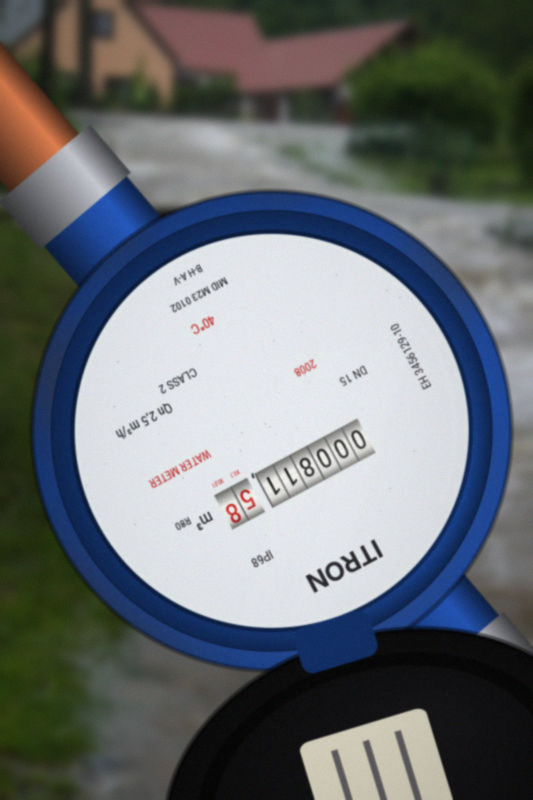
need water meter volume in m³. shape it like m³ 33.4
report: m³ 811.58
